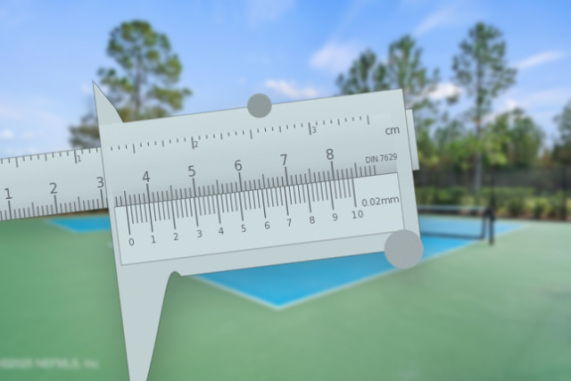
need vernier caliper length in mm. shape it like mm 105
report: mm 35.0
